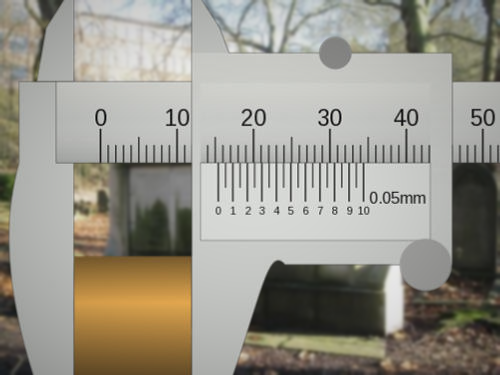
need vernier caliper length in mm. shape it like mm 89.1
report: mm 15.4
